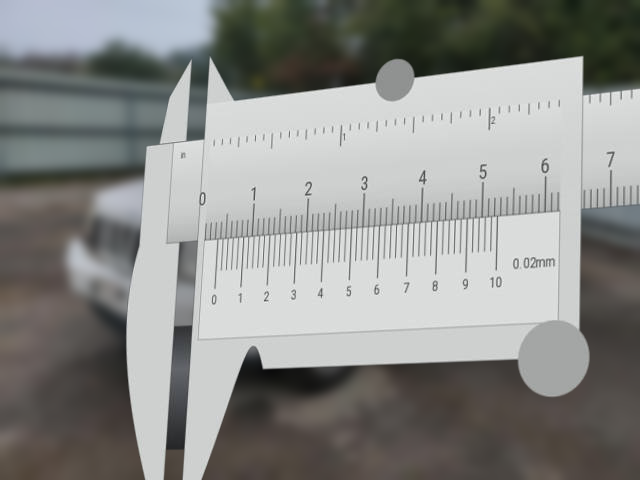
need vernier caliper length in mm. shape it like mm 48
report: mm 3.5
